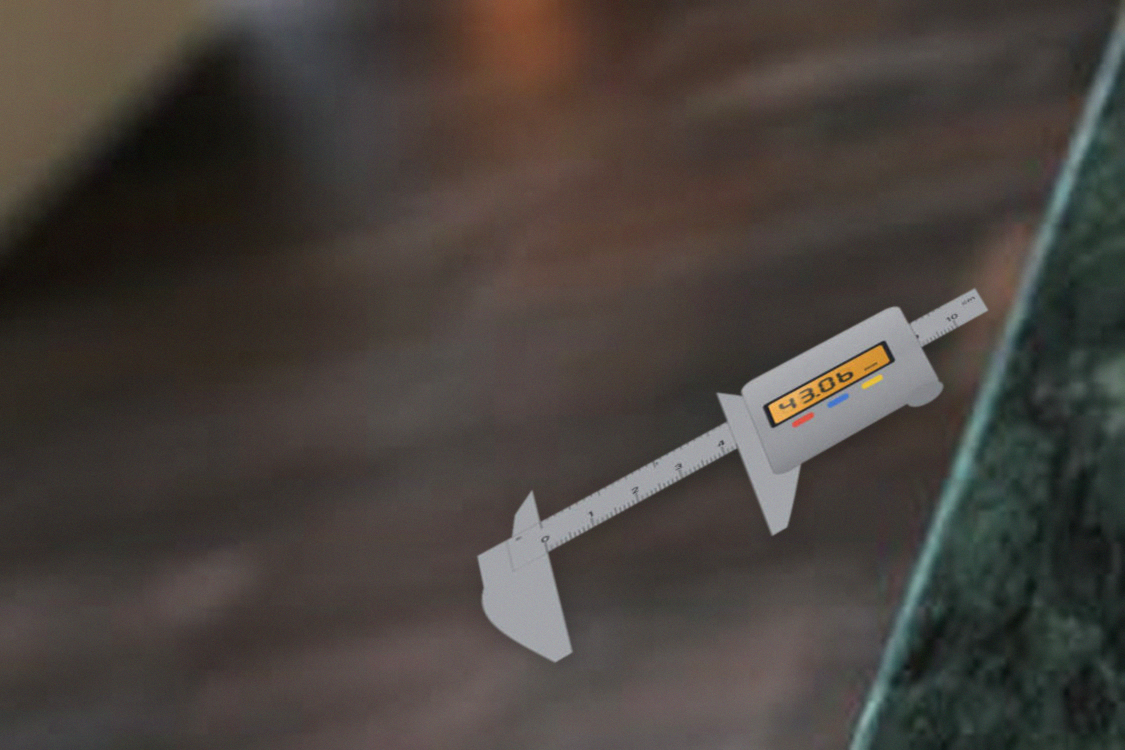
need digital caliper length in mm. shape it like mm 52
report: mm 43.06
